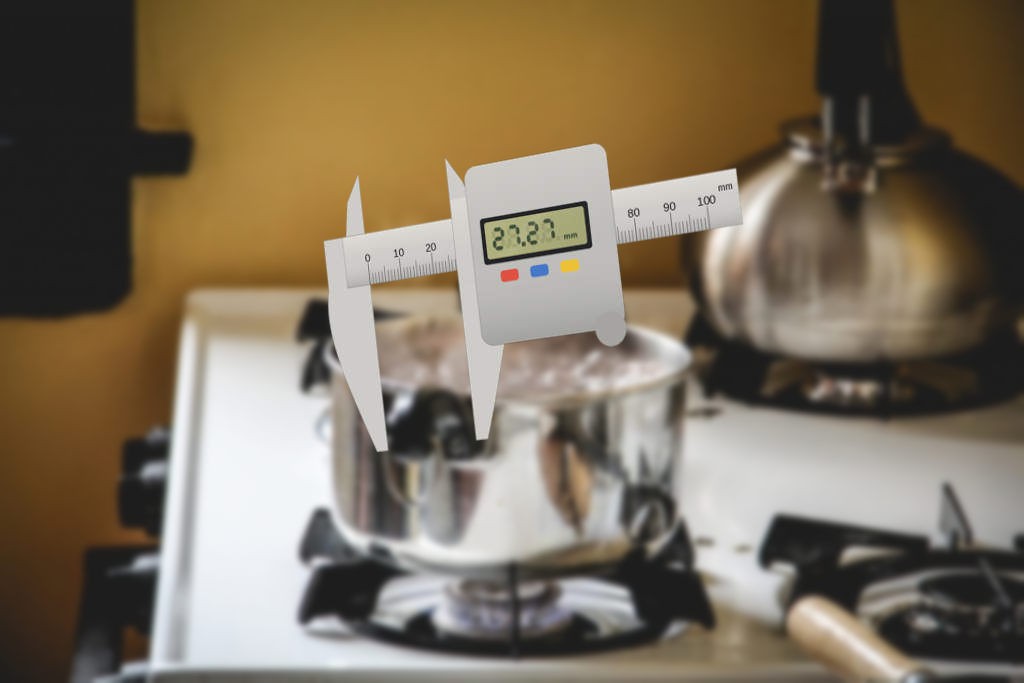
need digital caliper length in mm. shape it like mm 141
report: mm 27.27
